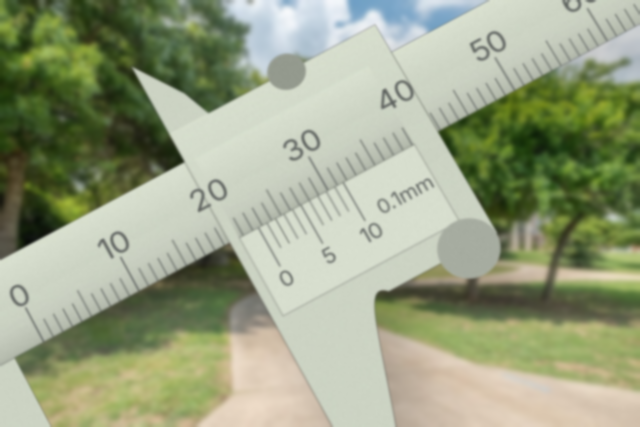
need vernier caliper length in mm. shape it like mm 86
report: mm 22.6
